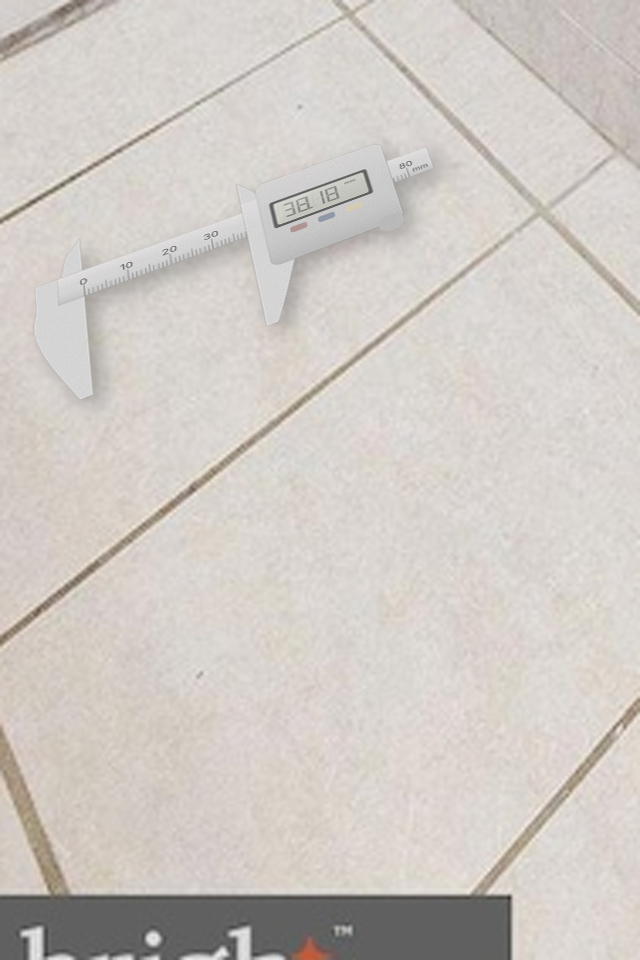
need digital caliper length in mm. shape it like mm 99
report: mm 38.18
